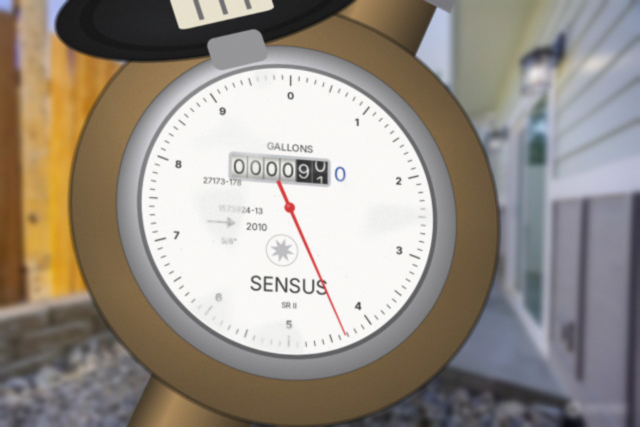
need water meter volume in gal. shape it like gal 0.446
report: gal 904.3
